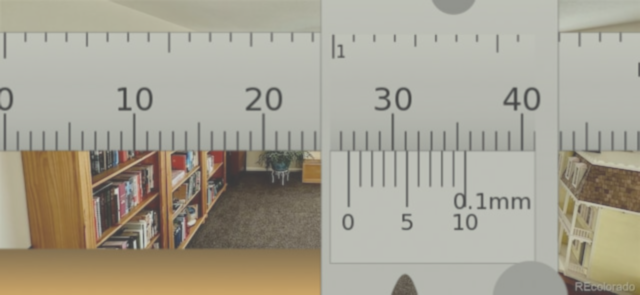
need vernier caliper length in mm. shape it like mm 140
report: mm 26.6
